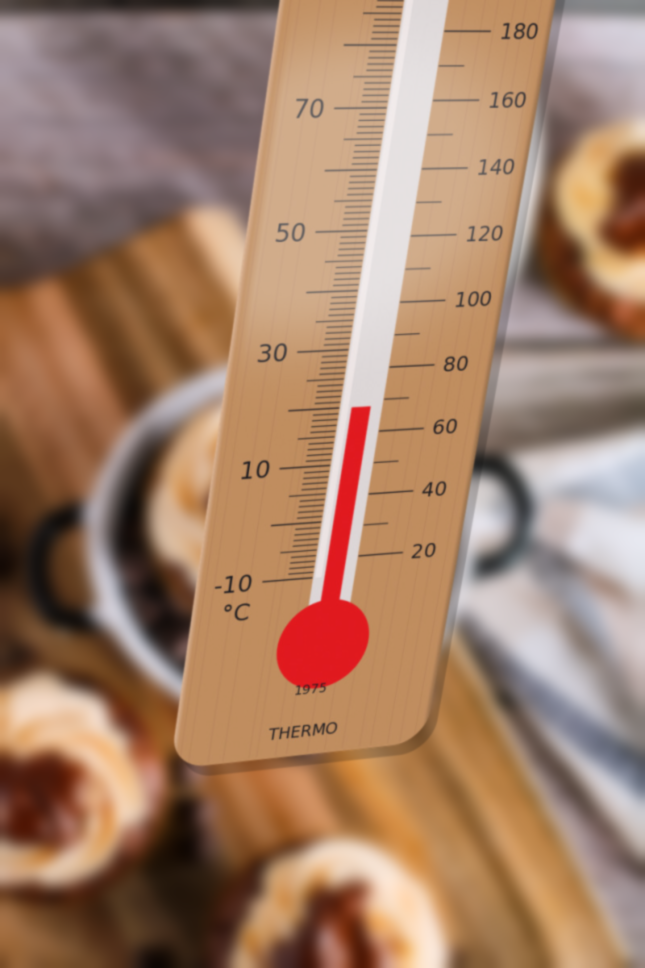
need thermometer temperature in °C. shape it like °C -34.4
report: °C 20
